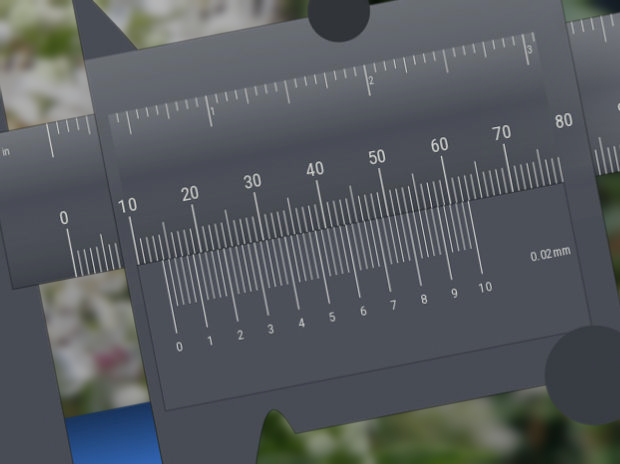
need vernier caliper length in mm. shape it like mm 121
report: mm 13.8
